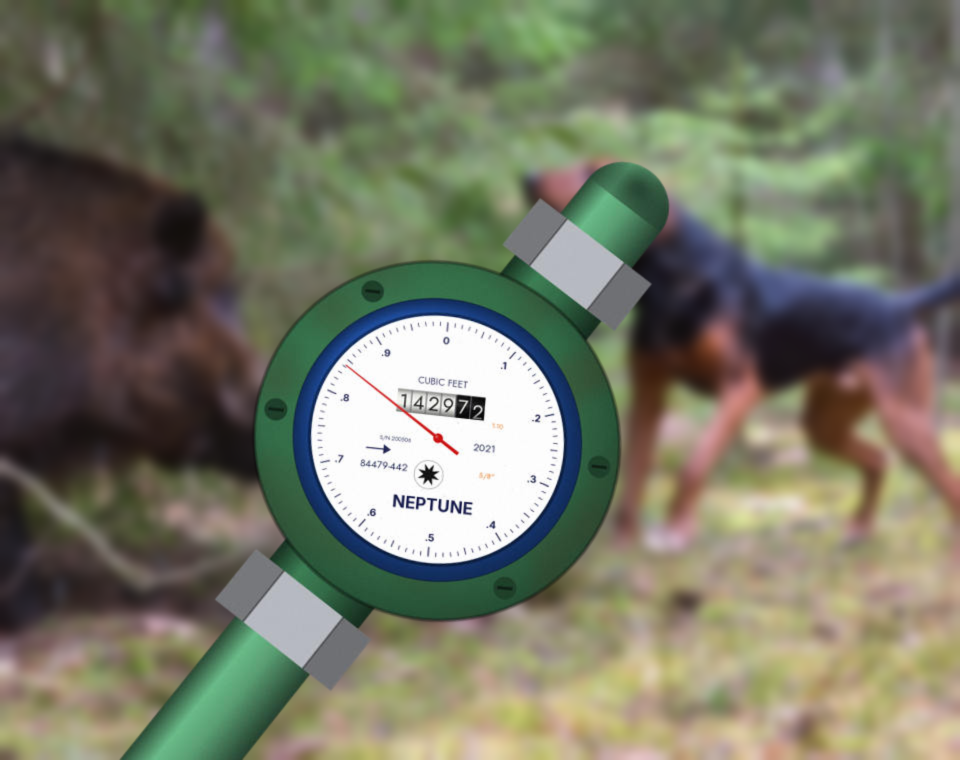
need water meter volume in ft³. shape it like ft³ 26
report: ft³ 142971.84
